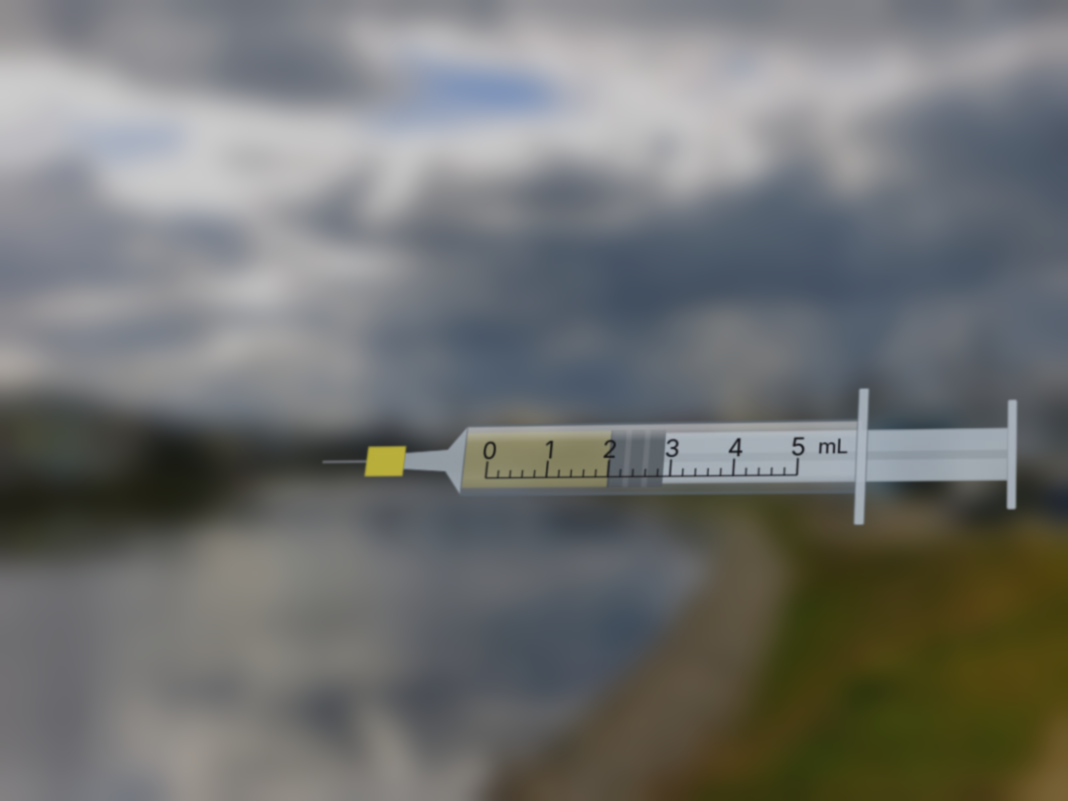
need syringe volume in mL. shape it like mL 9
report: mL 2
